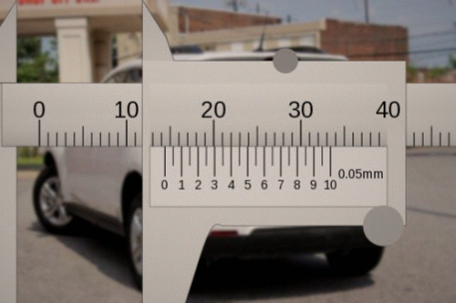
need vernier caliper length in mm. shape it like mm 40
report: mm 14.4
